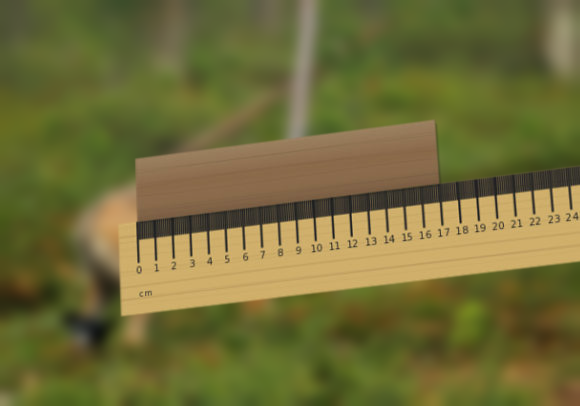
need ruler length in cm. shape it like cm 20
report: cm 17
